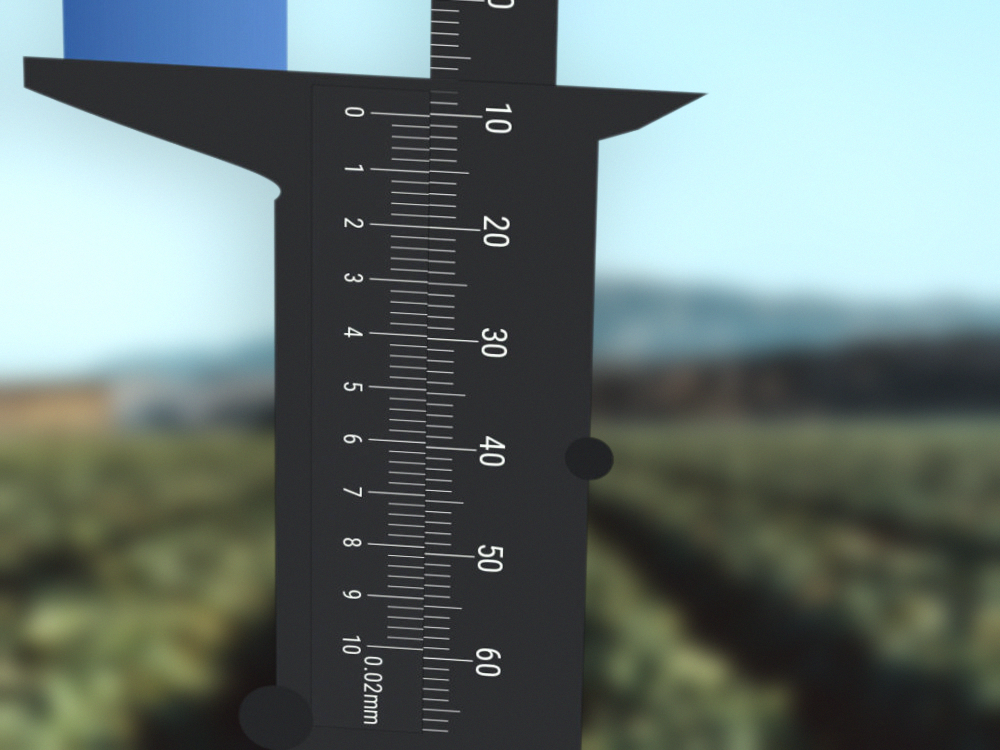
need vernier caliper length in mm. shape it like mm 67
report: mm 10.2
